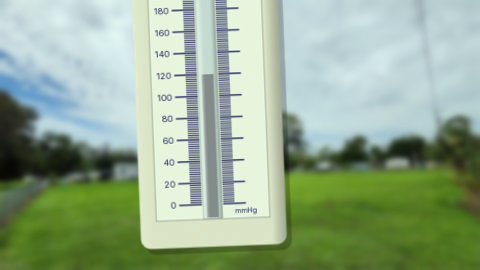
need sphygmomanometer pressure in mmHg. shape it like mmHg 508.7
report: mmHg 120
